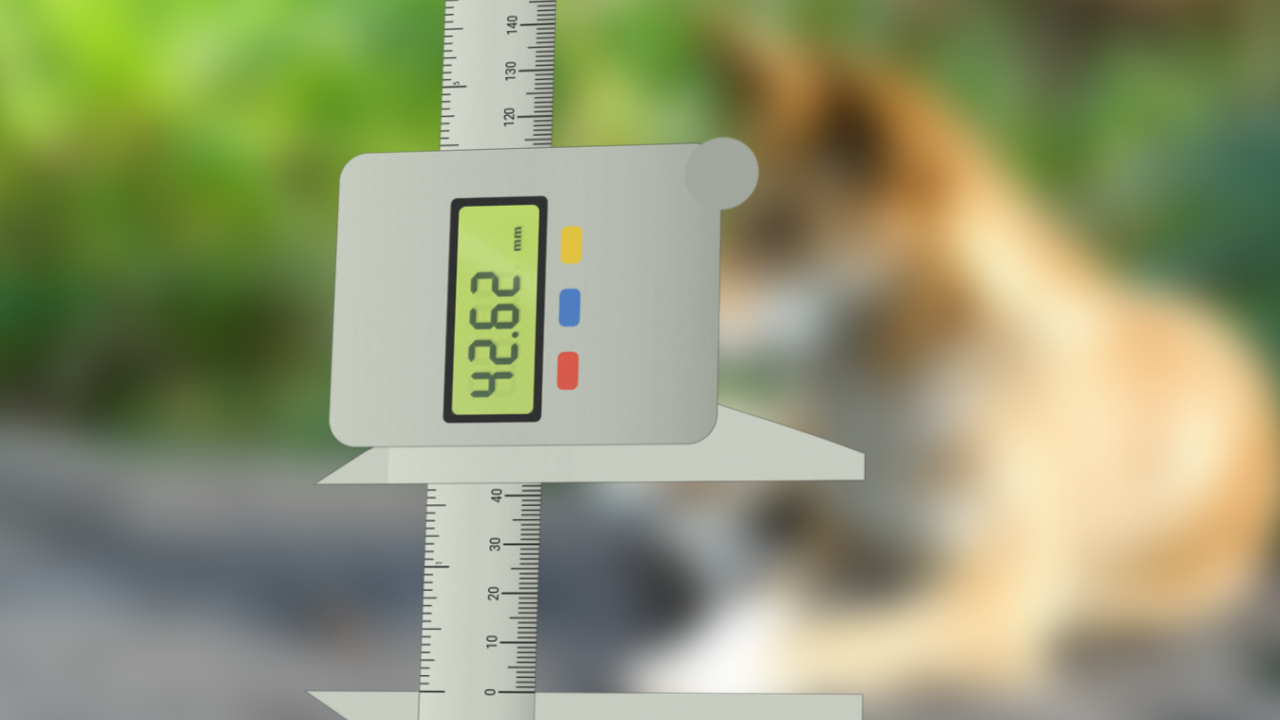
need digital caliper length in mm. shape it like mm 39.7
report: mm 42.62
